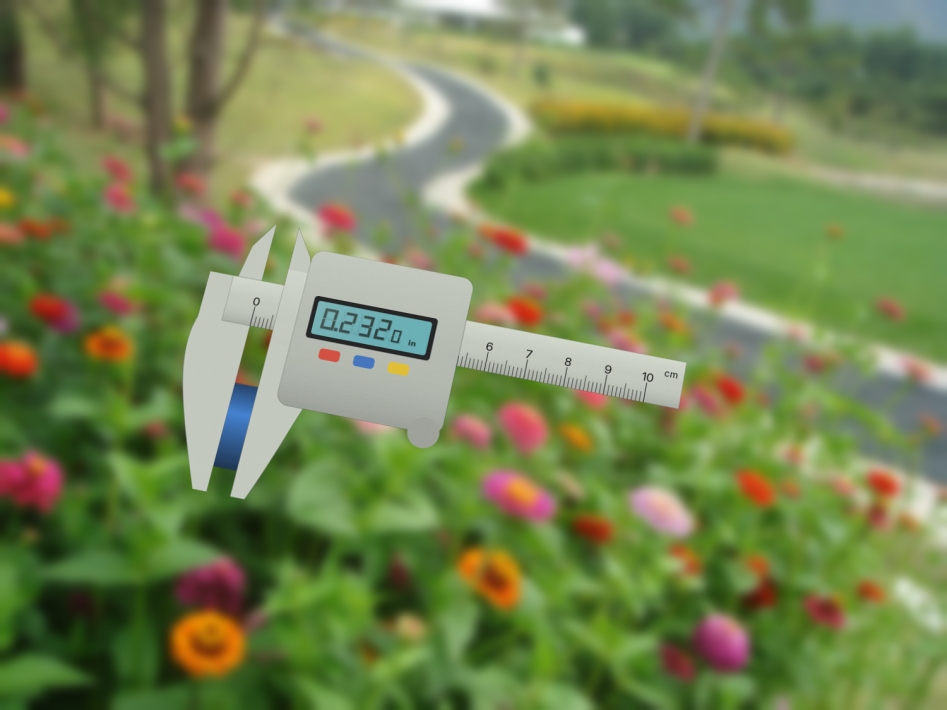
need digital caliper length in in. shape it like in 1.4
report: in 0.2320
